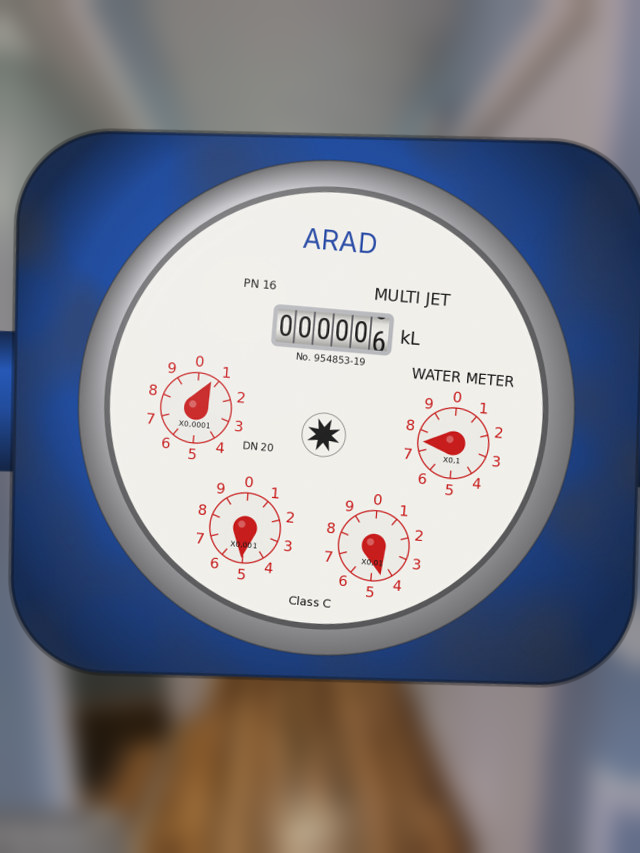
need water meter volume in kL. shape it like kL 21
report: kL 5.7450
